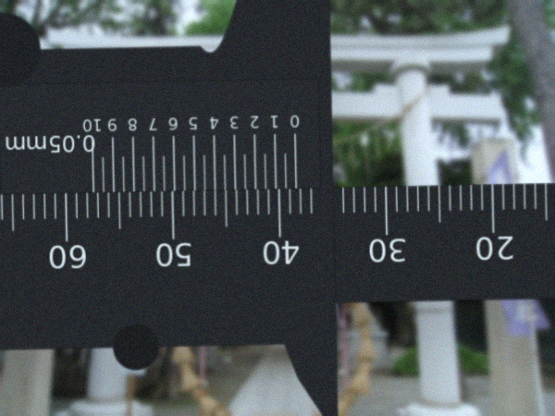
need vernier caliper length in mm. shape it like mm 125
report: mm 38.4
